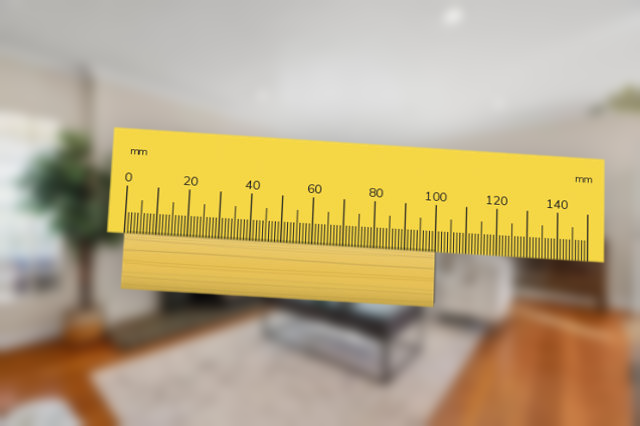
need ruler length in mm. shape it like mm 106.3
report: mm 100
